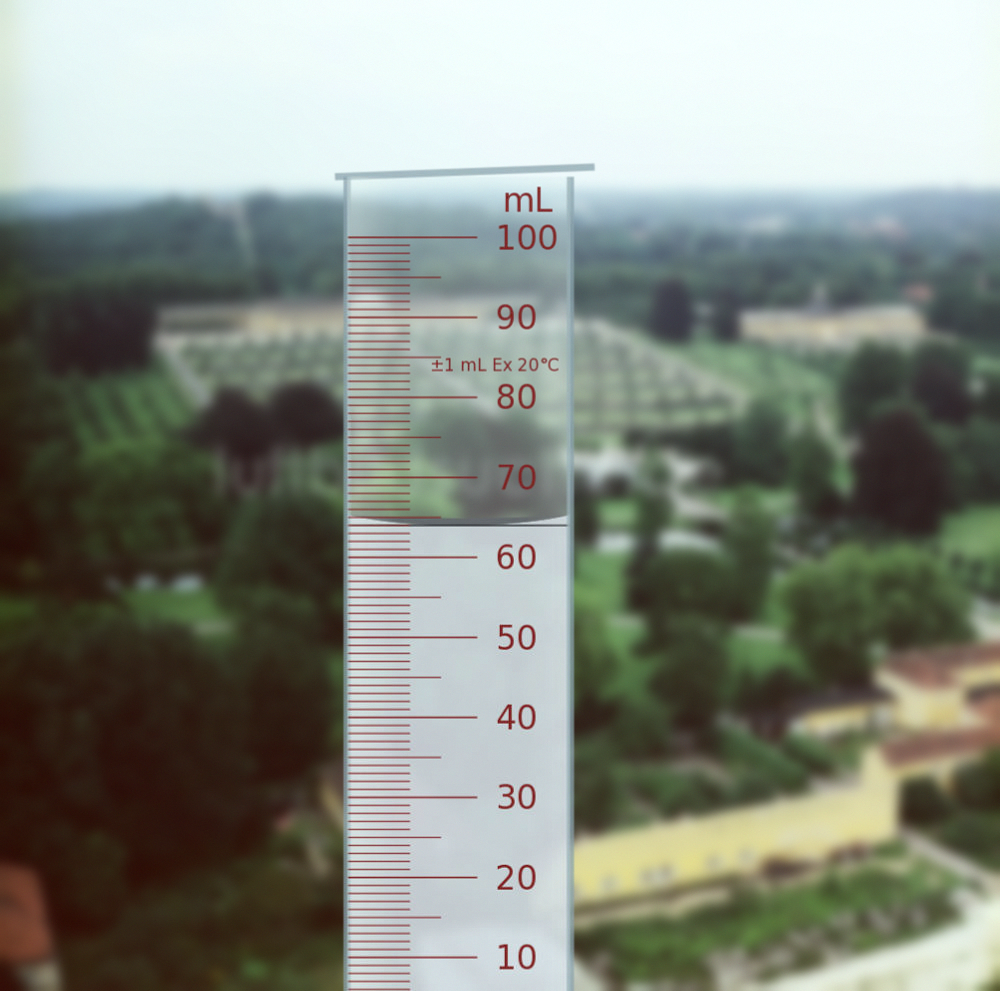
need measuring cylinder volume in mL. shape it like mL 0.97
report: mL 64
